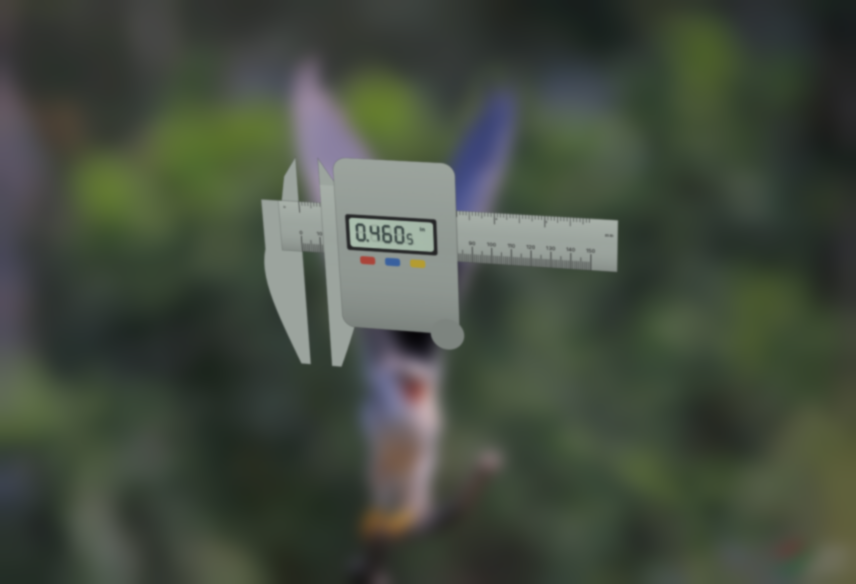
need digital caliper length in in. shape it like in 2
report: in 0.4605
